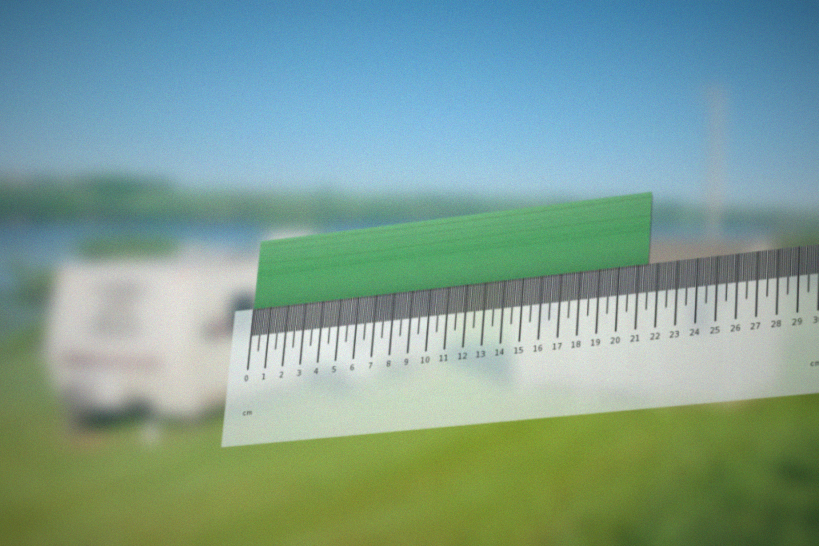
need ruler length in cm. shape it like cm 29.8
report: cm 21.5
